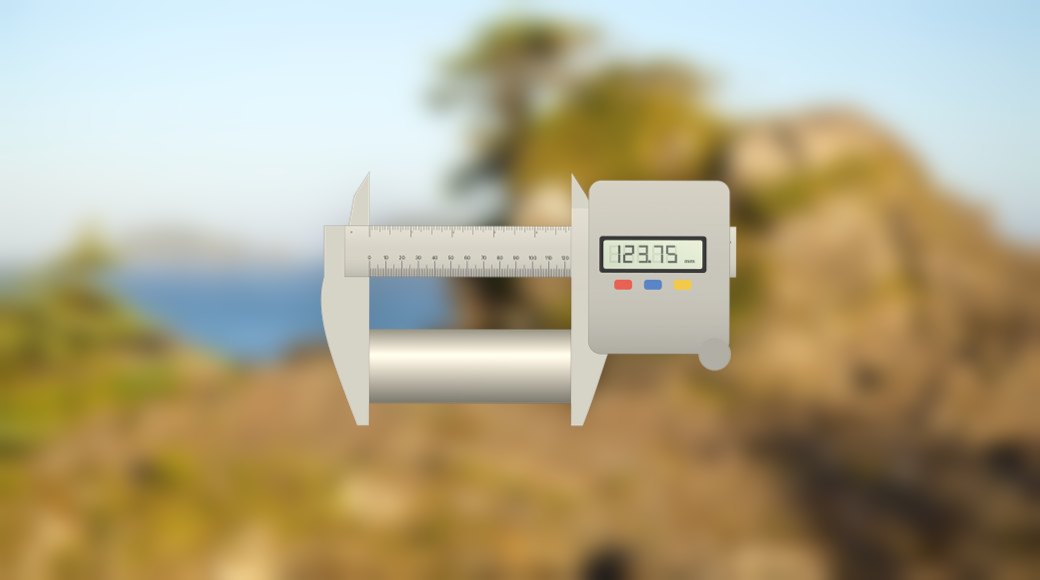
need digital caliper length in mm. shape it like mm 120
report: mm 123.75
